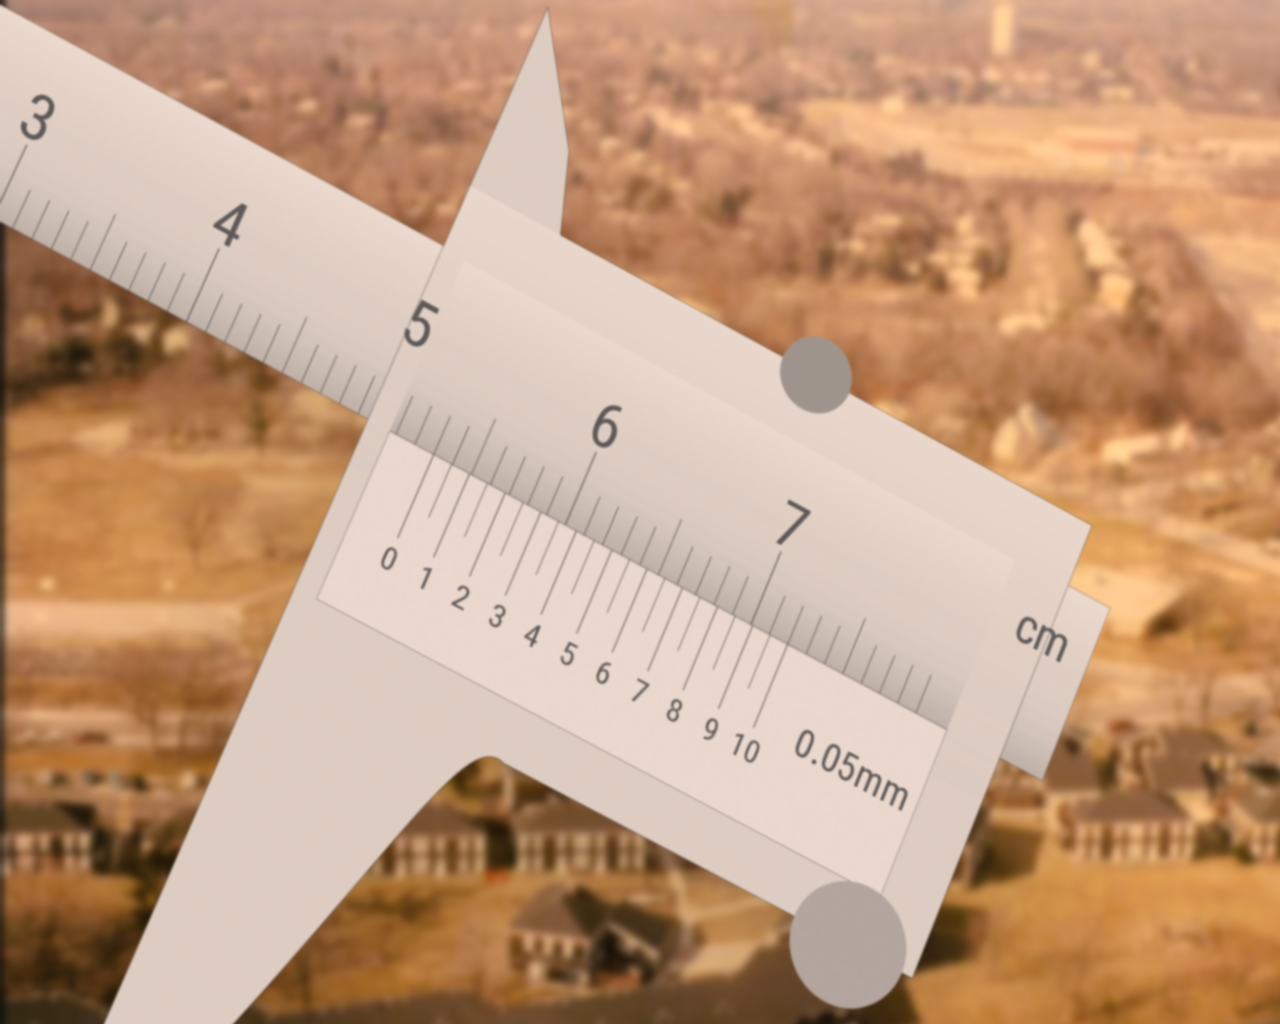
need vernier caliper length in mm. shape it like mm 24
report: mm 53.0
